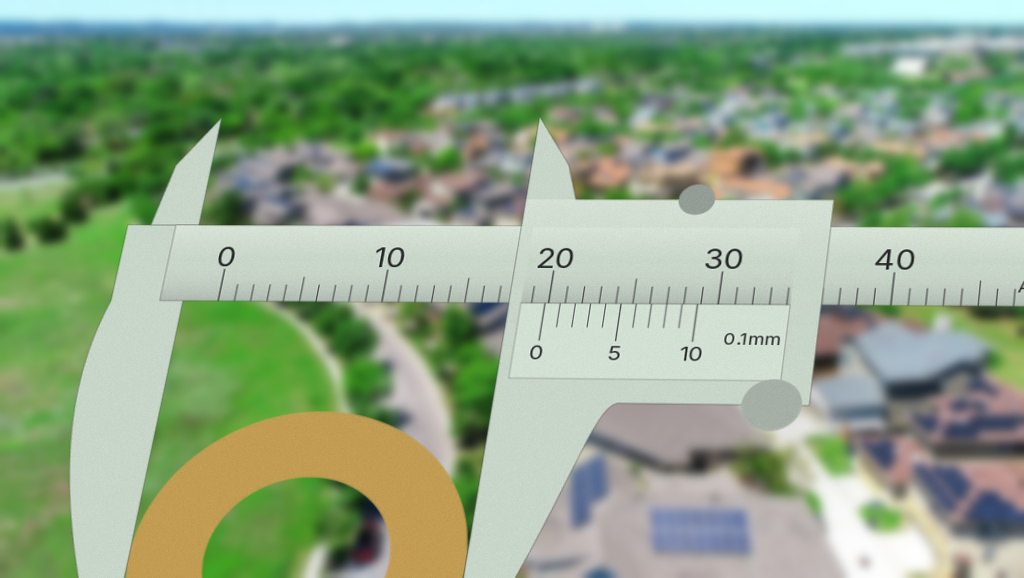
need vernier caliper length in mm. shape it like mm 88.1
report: mm 19.8
